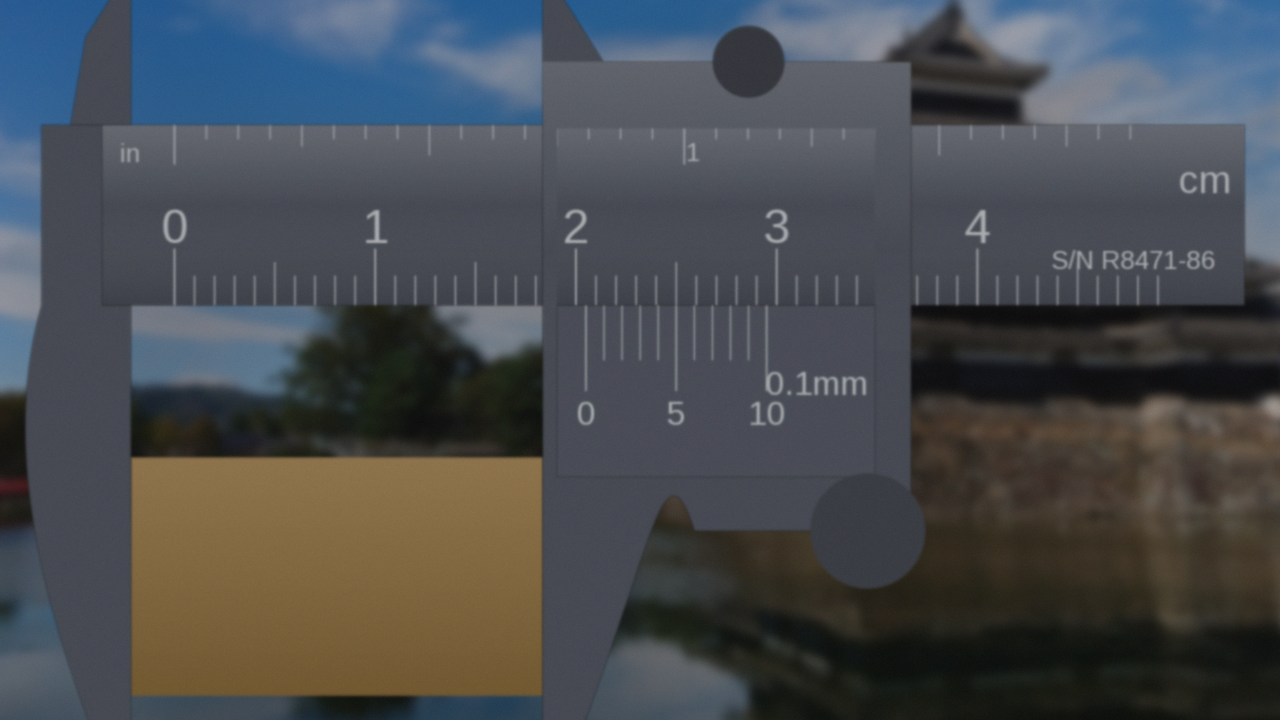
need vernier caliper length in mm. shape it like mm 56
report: mm 20.5
